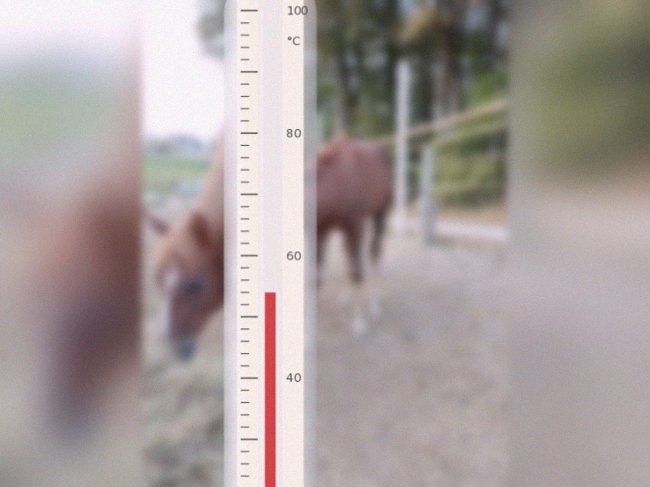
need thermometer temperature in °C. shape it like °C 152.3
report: °C 54
